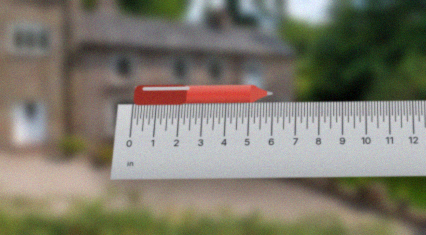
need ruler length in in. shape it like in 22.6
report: in 6
